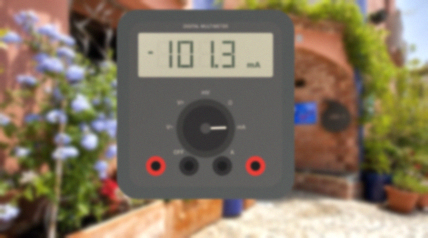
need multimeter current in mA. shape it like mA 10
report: mA -101.3
